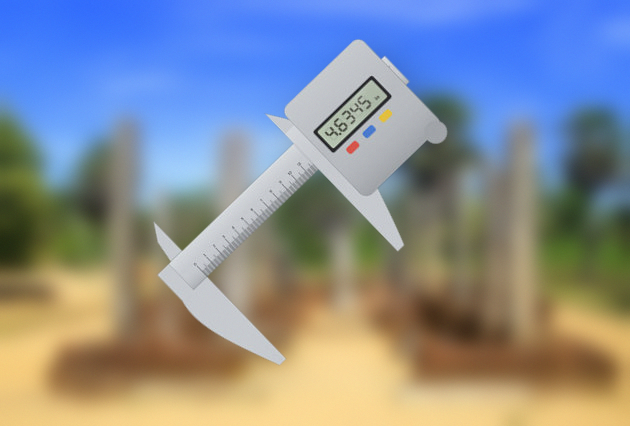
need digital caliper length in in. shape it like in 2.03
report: in 4.6345
